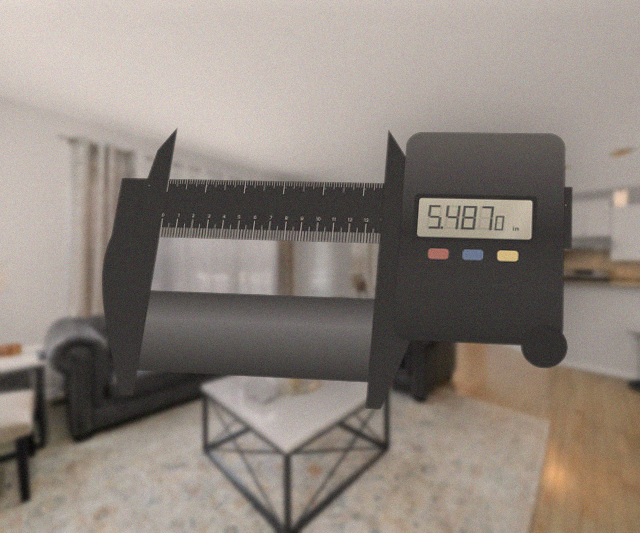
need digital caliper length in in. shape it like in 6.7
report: in 5.4870
